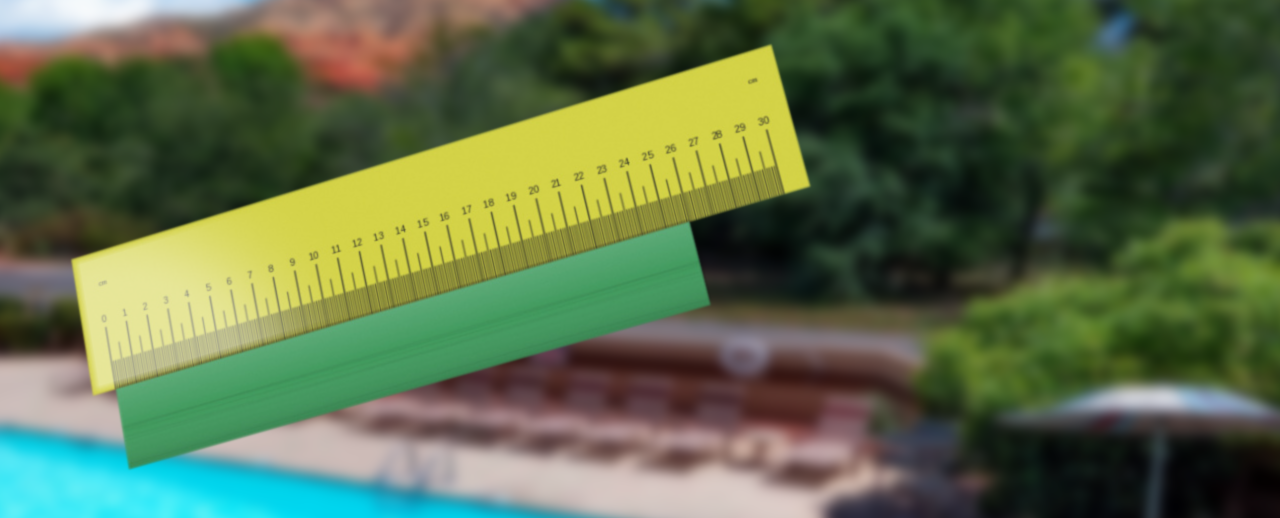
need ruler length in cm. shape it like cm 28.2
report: cm 26
